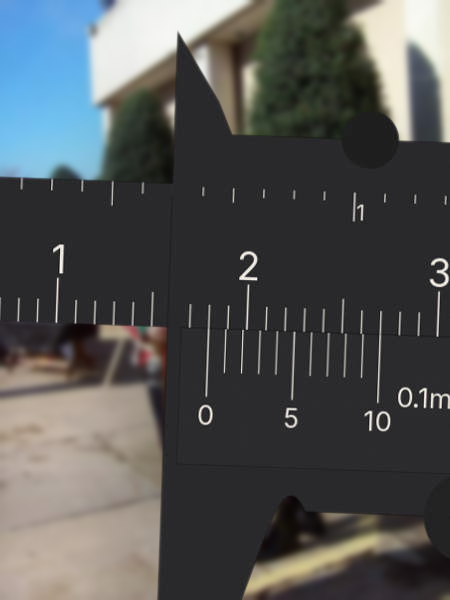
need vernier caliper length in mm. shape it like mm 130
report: mm 18.0
